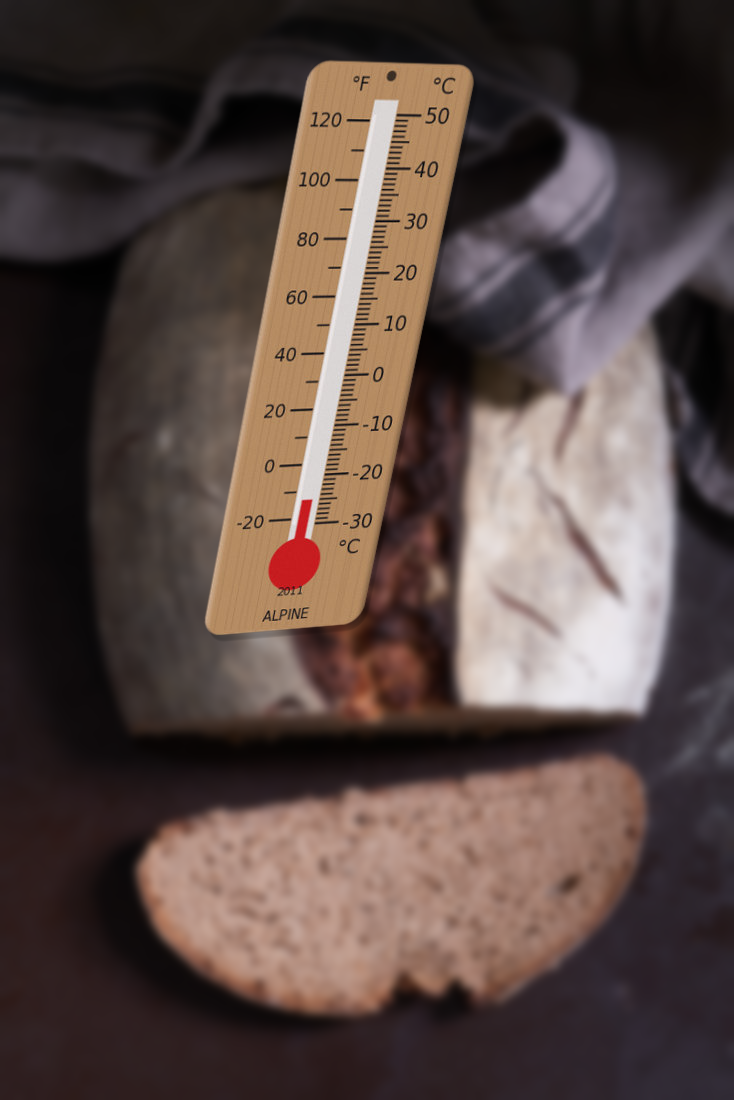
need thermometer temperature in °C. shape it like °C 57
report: °C -25
